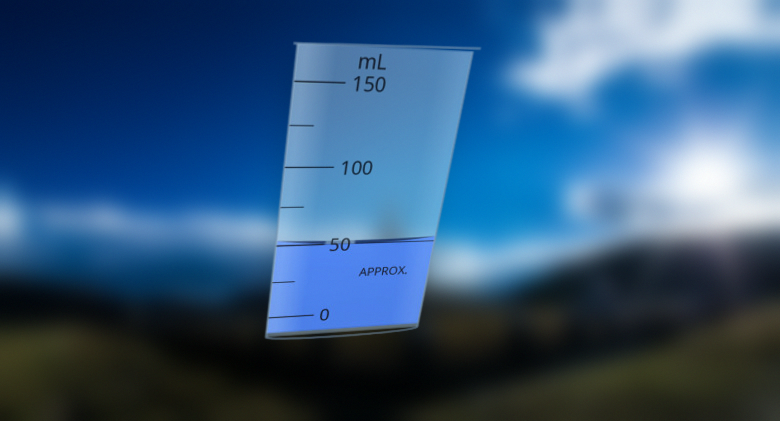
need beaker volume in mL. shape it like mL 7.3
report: mL 50
